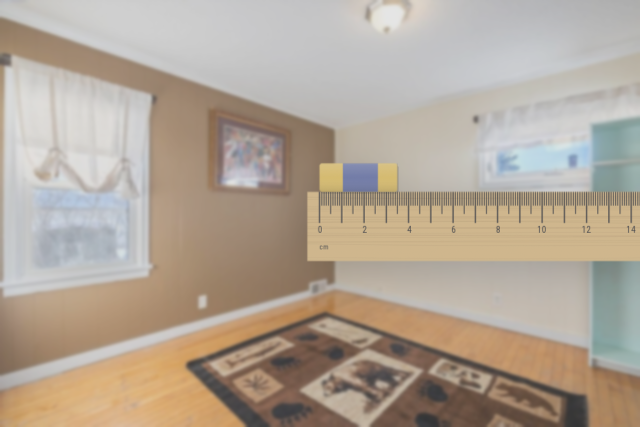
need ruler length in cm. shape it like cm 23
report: cm 3.5
